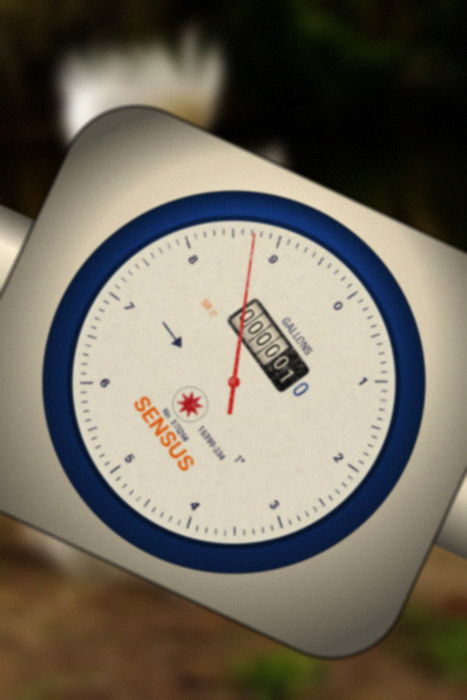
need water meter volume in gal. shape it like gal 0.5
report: gal 8.7
